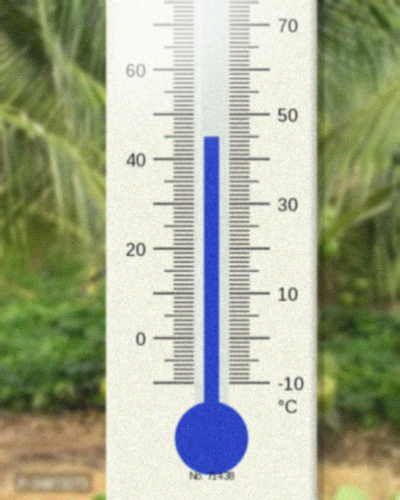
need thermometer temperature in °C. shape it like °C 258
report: °C 45
